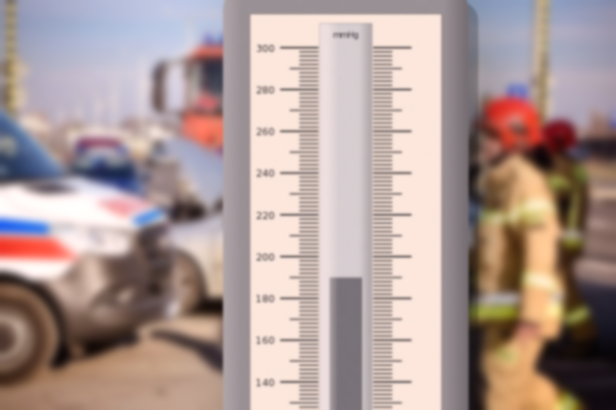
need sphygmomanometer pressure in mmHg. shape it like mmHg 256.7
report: mmHg 190
